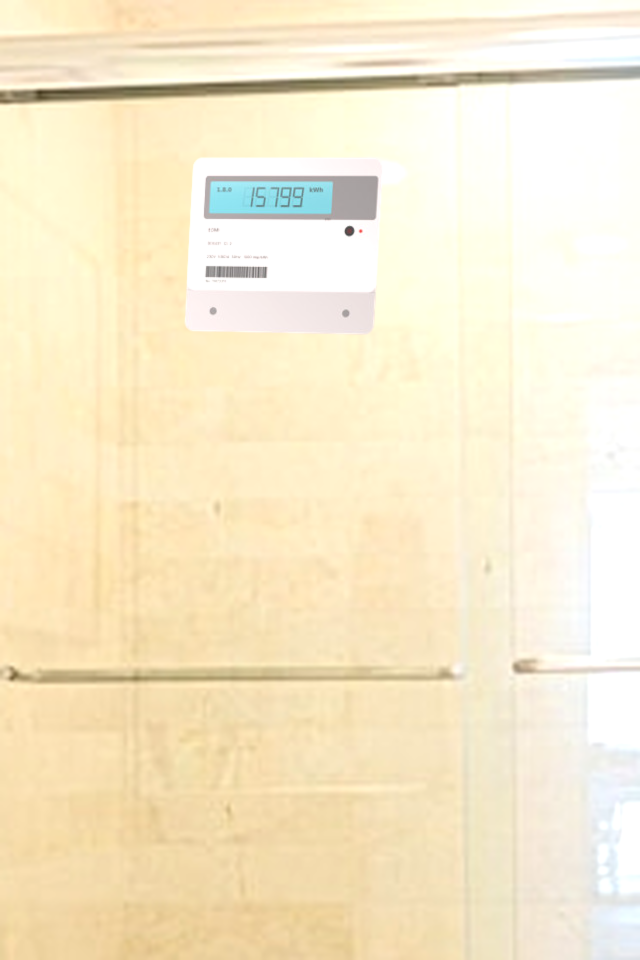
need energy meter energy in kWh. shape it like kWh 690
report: kWh 15799
